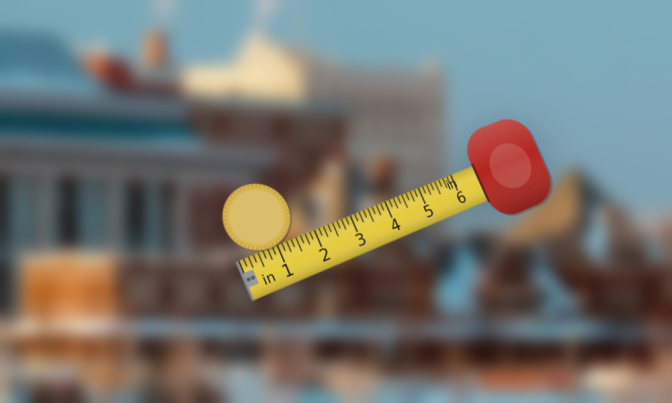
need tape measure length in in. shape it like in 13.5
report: in 1.625
